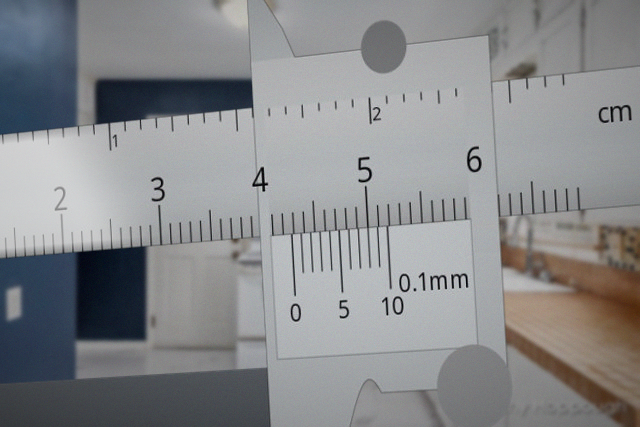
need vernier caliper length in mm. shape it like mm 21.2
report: mm 42.8
